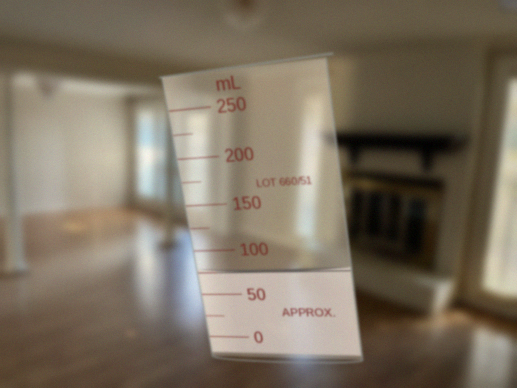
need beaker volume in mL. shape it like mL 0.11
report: mL 75
